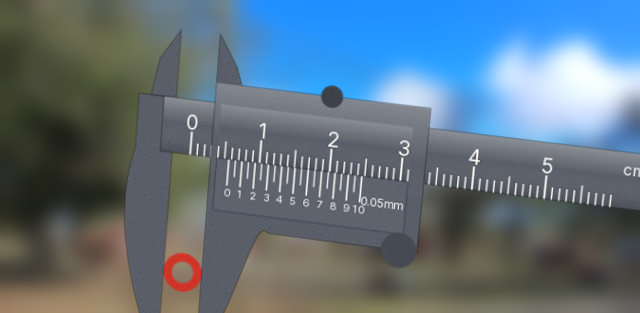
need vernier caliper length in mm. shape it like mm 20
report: mm 5.6
